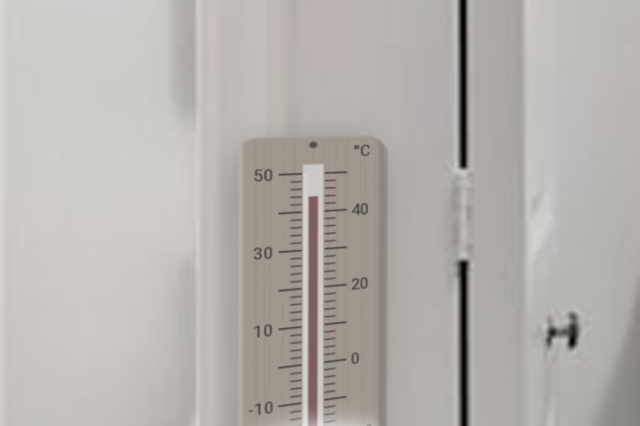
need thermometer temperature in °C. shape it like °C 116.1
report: °C 44
